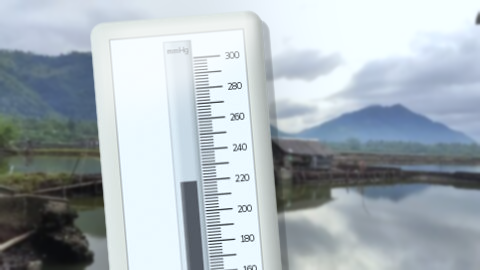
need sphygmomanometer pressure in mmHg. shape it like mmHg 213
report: mmHg 220
